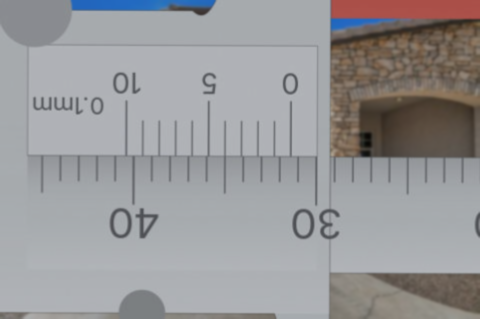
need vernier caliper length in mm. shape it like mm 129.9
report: mm 31.4
